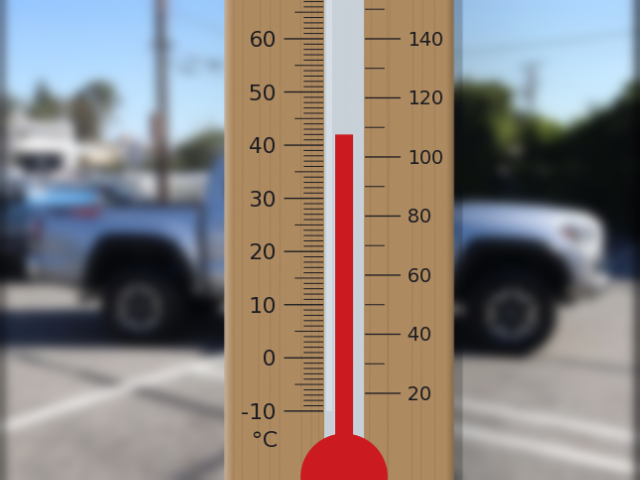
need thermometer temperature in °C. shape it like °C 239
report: °C 42
